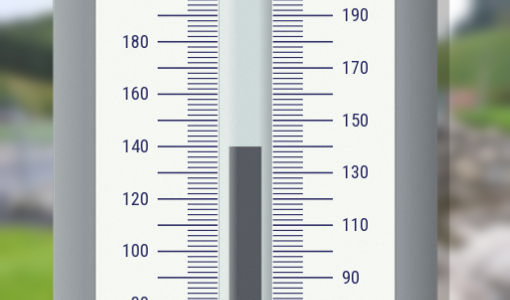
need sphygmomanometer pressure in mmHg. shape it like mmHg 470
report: mmHg 140
